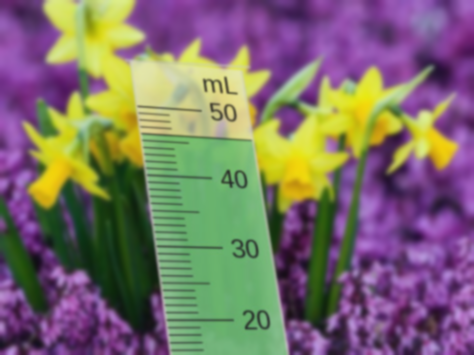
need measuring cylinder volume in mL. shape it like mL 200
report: mL 46
